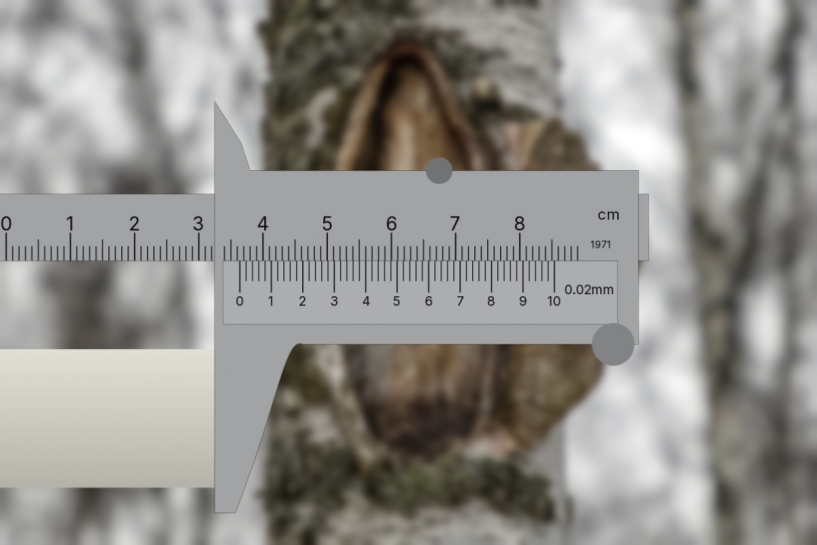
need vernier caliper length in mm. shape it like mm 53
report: mm 36.4
